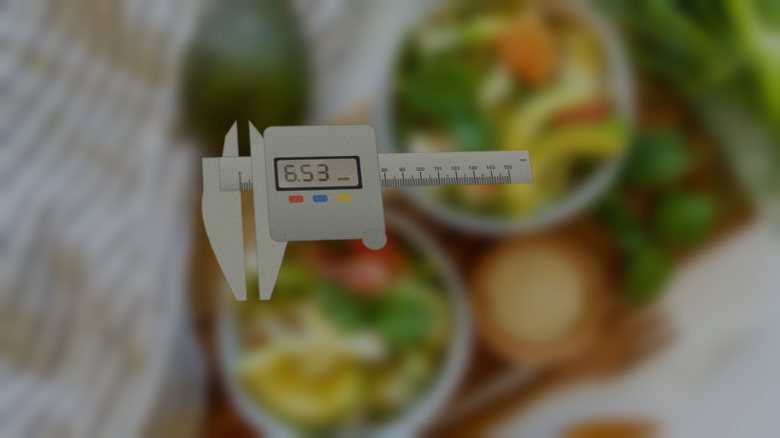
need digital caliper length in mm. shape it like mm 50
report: mm 6.53
